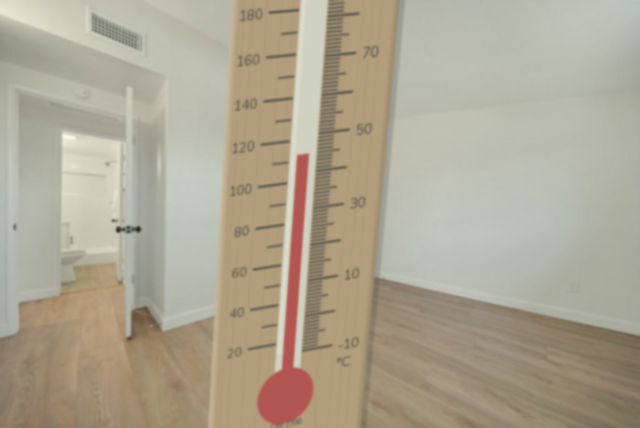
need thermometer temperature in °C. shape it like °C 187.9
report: °C 45
